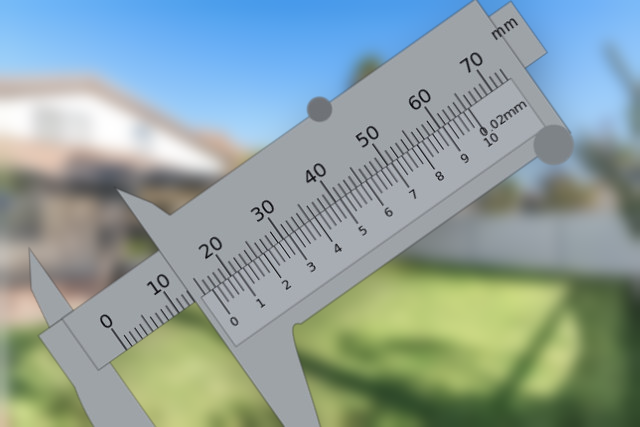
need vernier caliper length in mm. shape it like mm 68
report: mm 16.4
